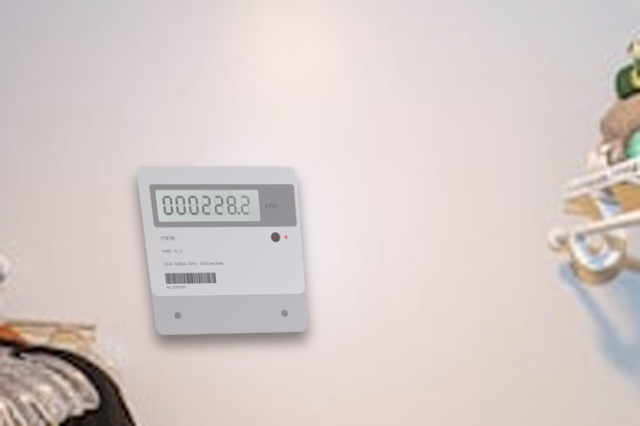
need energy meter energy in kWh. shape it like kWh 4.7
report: kWh 228.2
